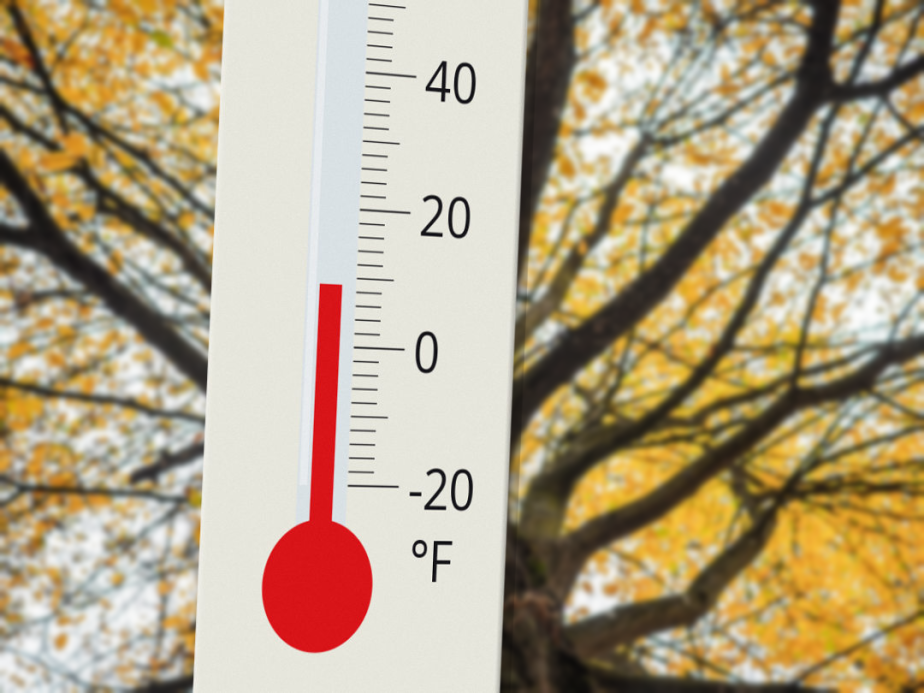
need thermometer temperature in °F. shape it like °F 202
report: °F 9
